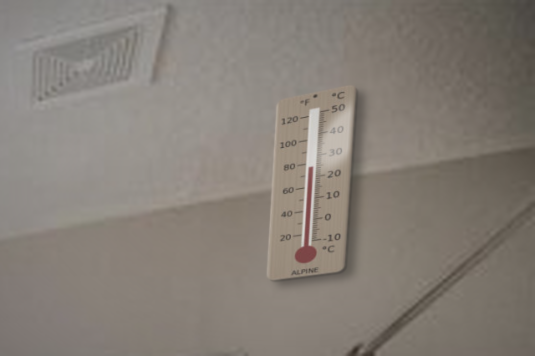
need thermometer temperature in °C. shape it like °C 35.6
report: °C 25
